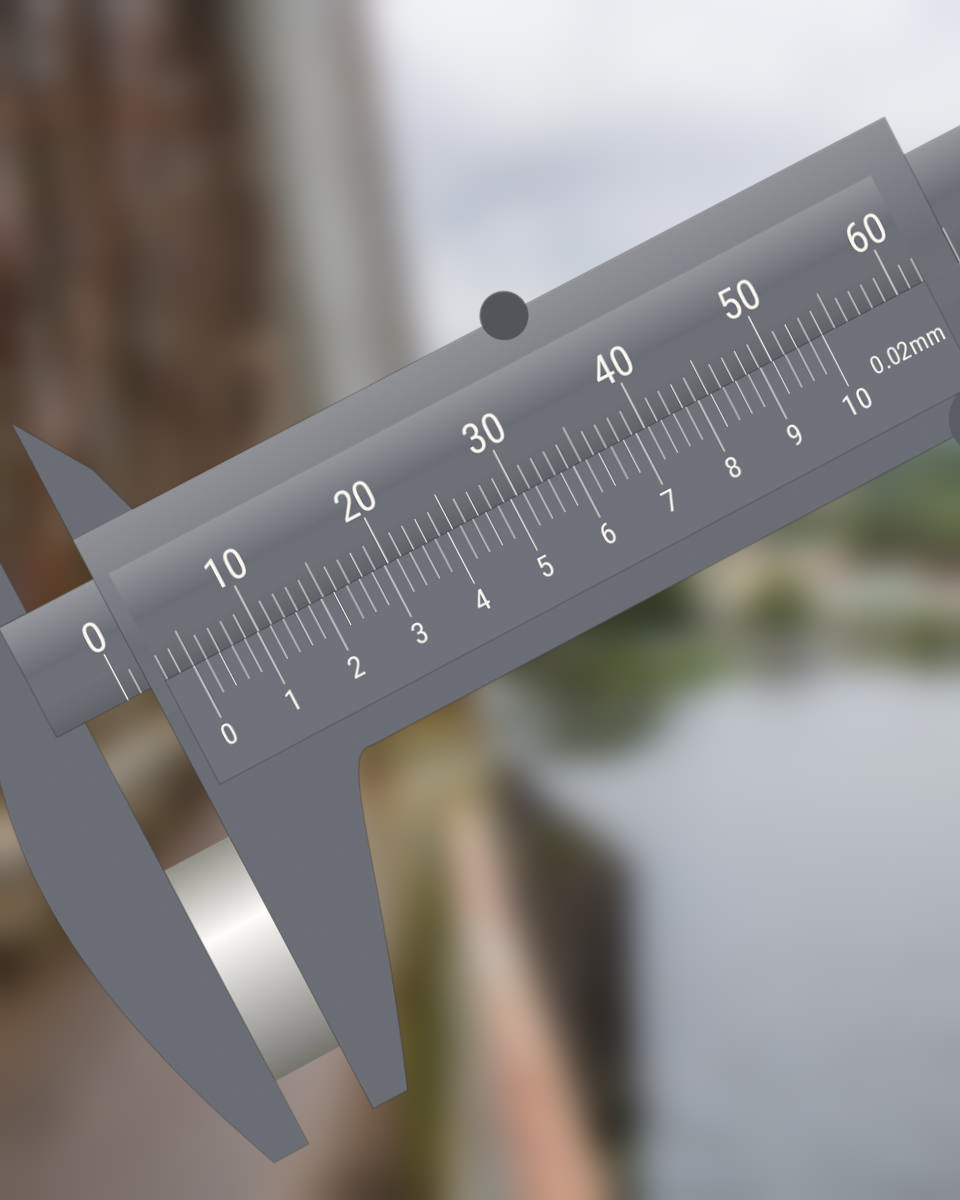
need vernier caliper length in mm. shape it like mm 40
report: mm 5.0
